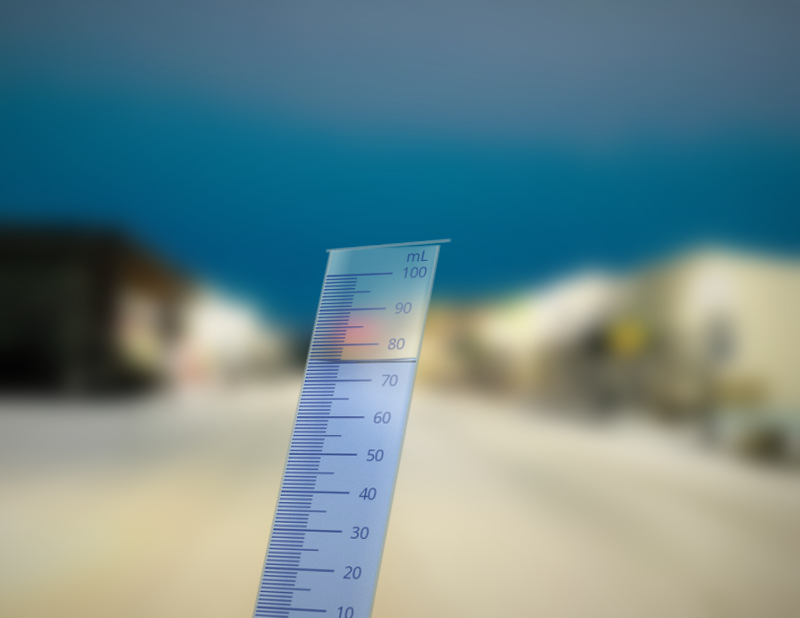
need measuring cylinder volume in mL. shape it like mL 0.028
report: mL 75
